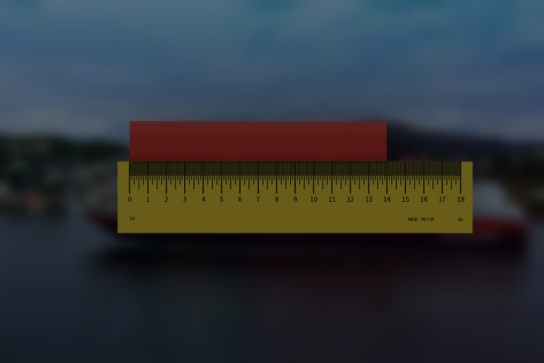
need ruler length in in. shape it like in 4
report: in 14
